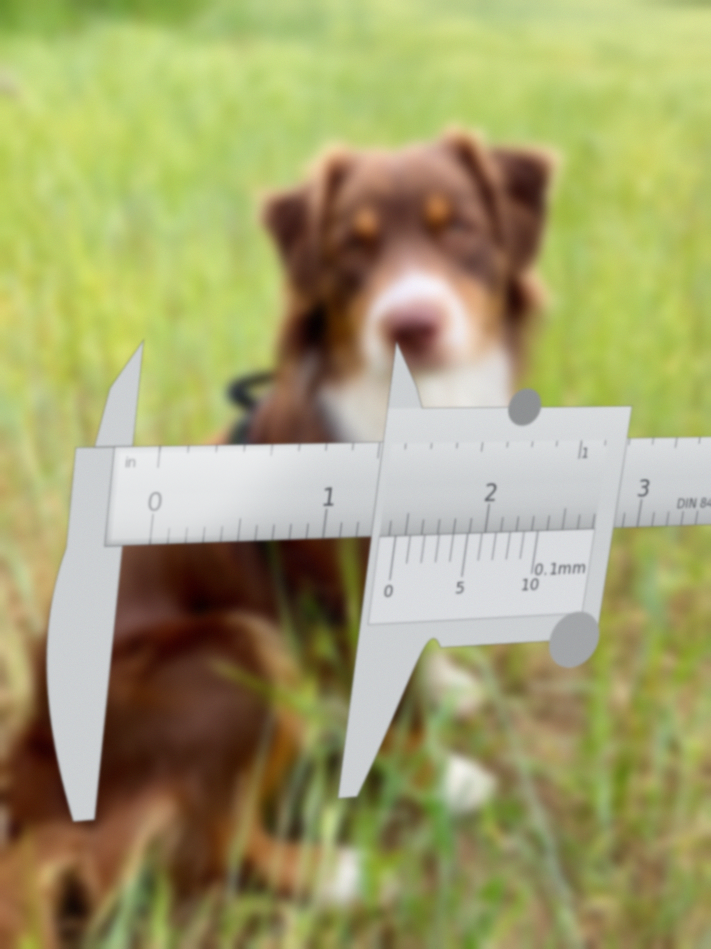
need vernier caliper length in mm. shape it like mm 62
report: mm 14.4
